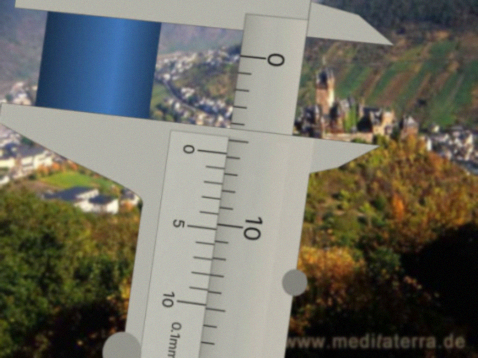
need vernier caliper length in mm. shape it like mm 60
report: mm 5.8
